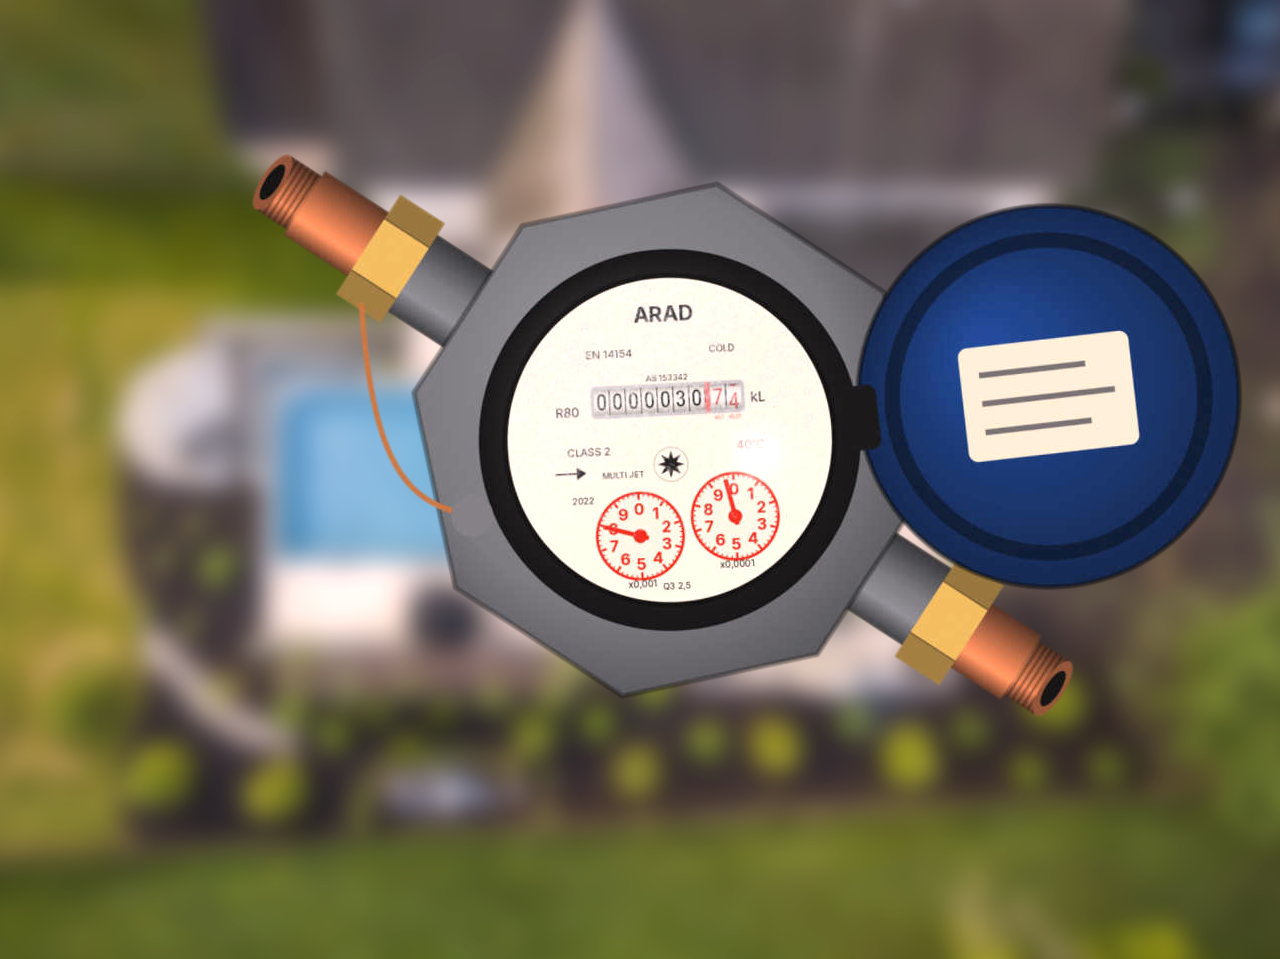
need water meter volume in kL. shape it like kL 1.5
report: kL 30.7379
